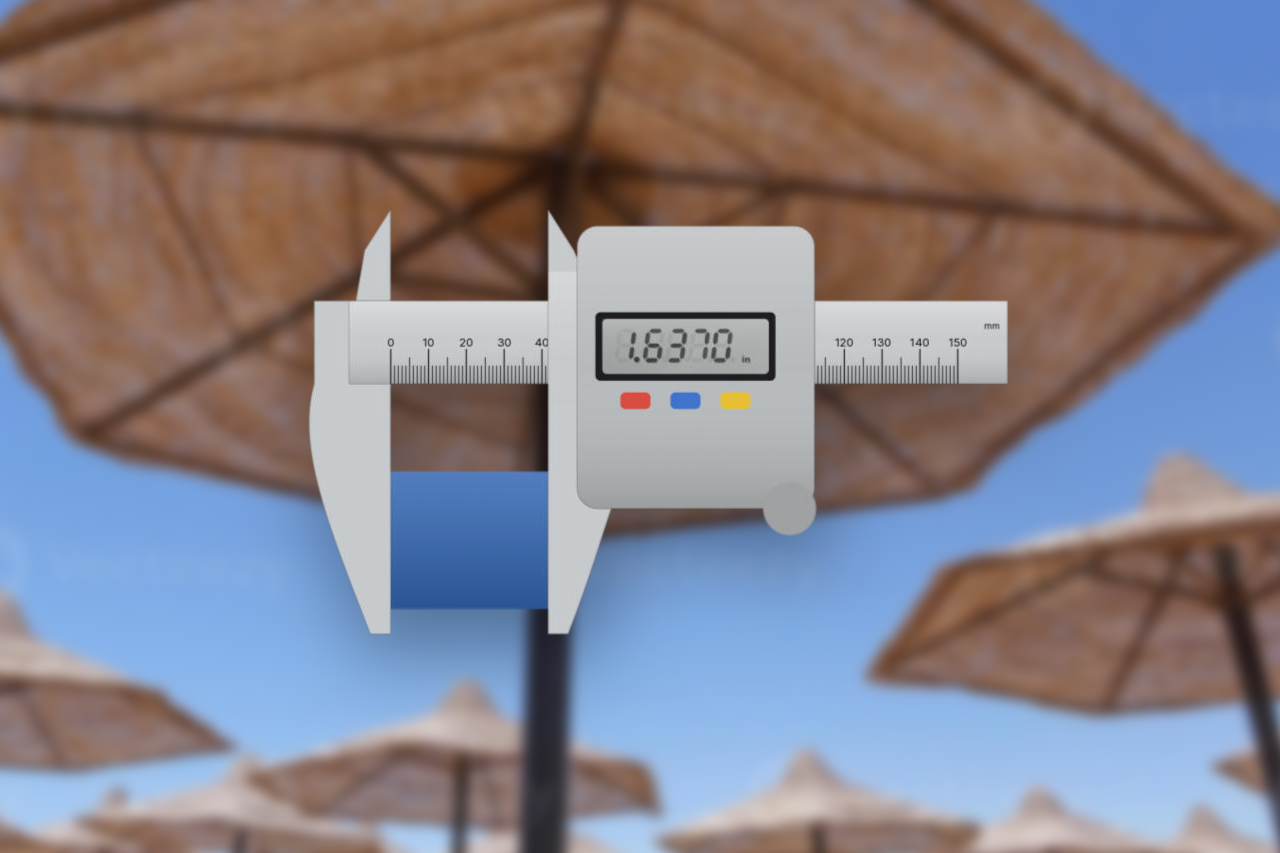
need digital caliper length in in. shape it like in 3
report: in 1.6370
